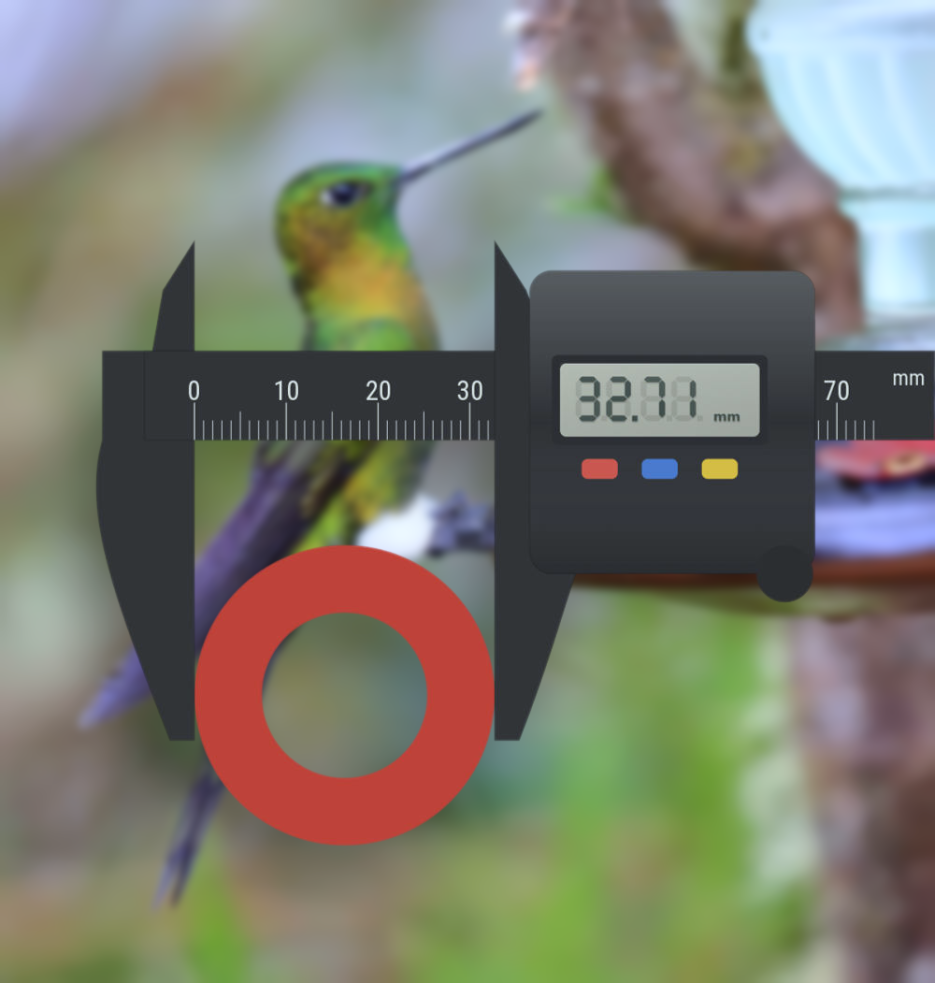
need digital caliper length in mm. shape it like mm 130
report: mm 32.71
